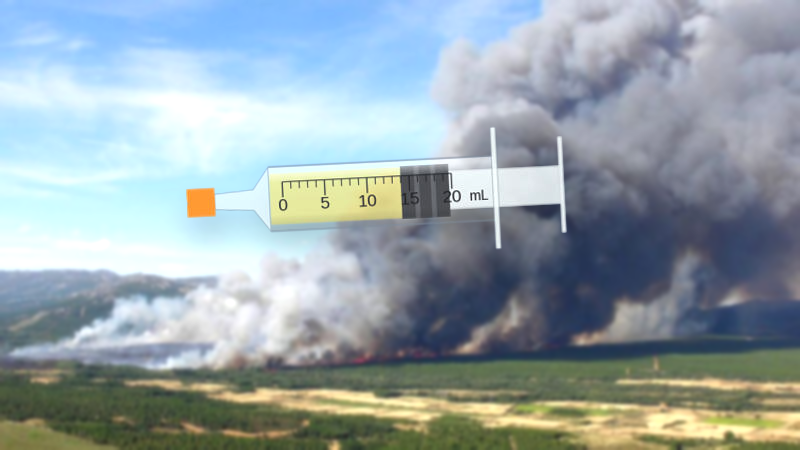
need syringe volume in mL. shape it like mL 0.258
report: mL 14
